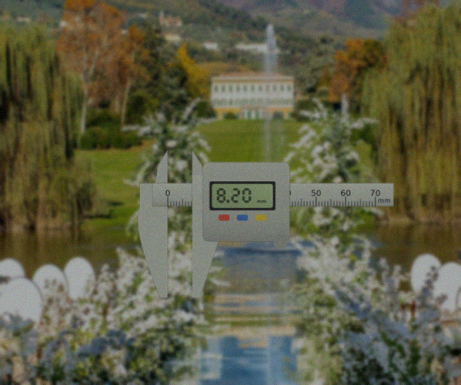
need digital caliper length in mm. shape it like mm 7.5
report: mm 8.20
